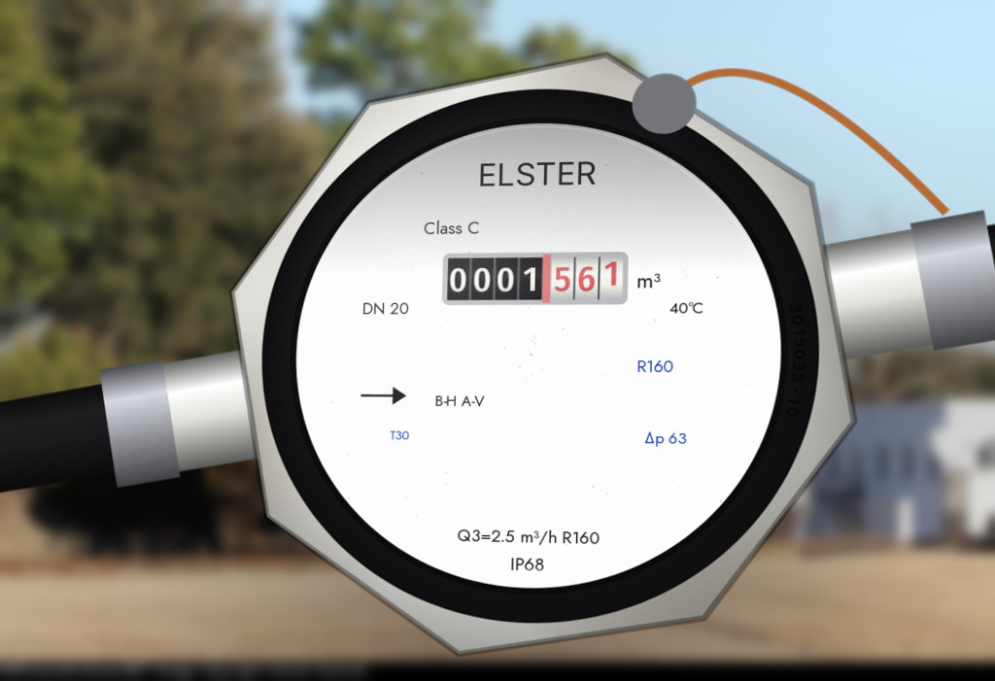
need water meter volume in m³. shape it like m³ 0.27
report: m³ 1.561
